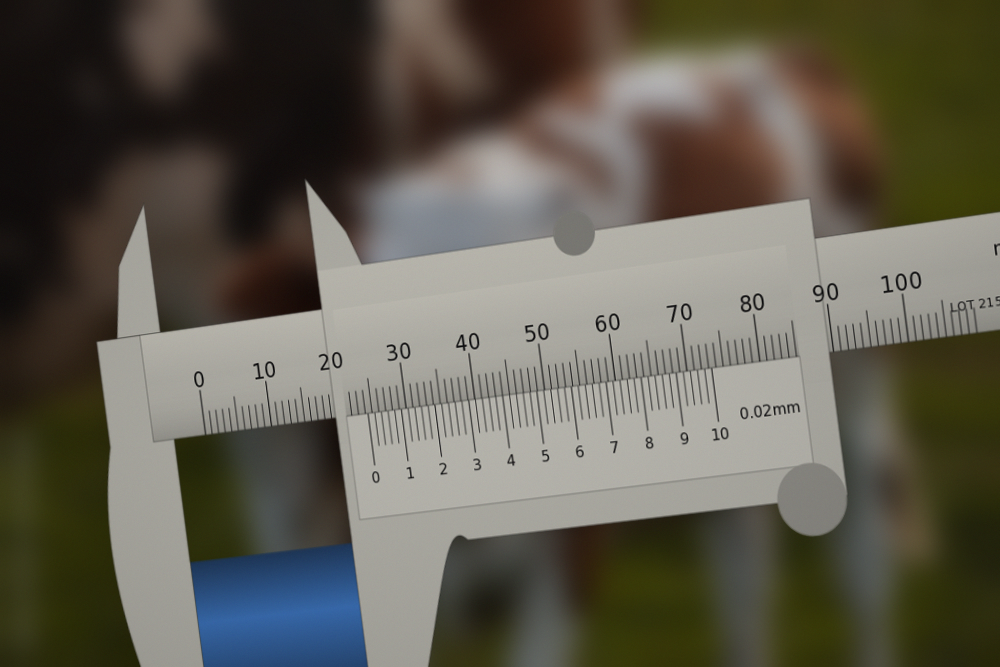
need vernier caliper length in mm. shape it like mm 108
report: mm 24.4
